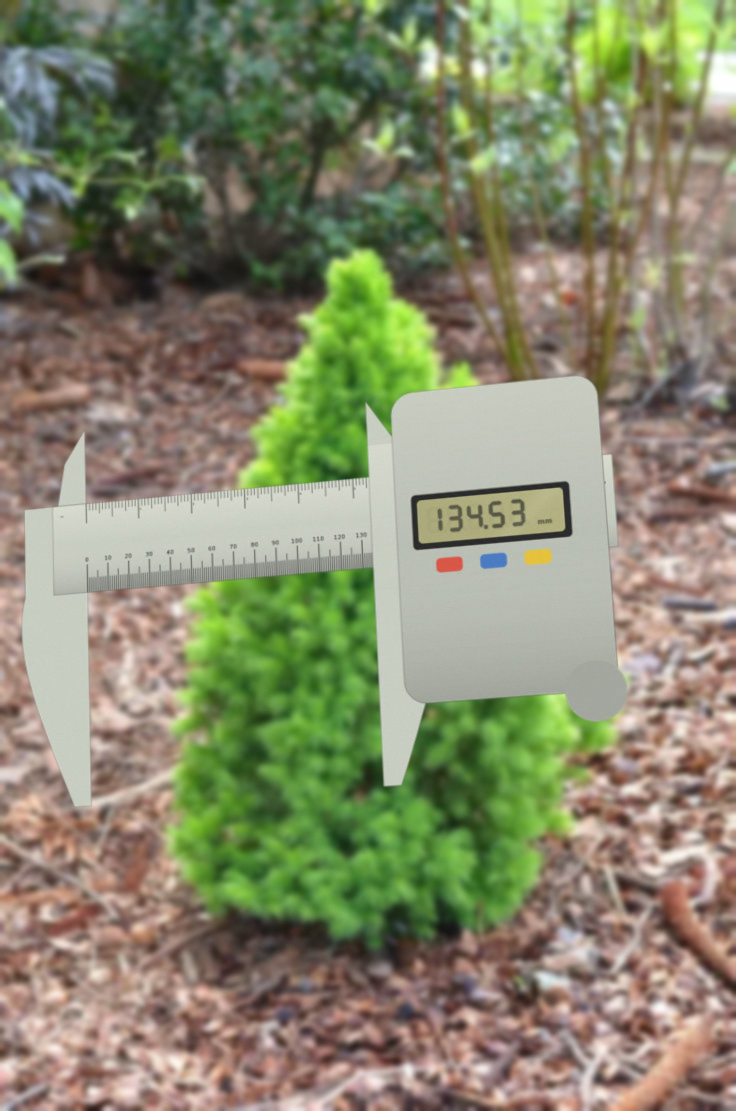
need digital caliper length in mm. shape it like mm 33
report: mm 134.53
